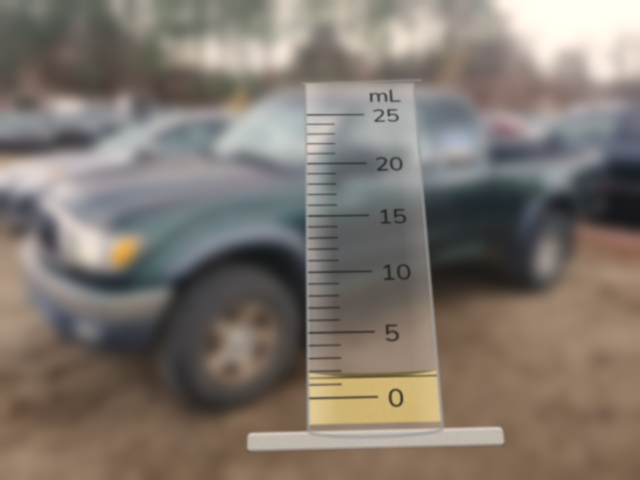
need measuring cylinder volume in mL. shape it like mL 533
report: mL 1.5
